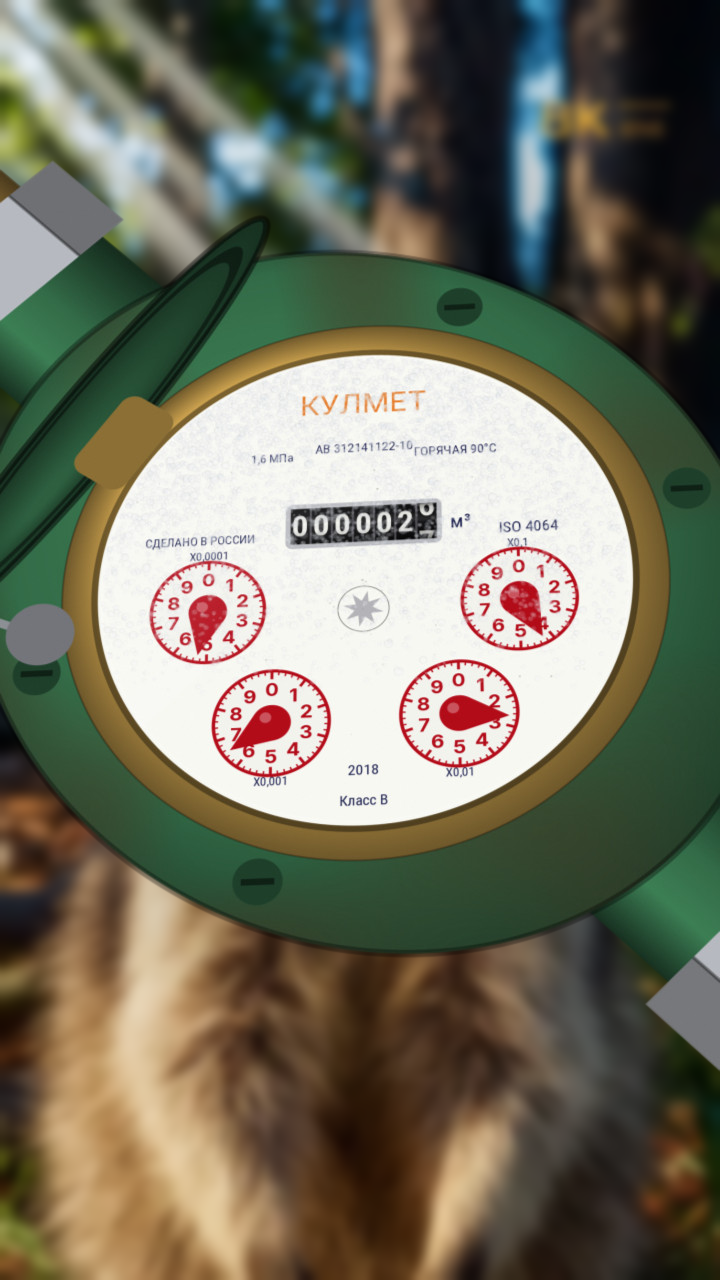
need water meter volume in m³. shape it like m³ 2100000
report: m³ 26.4265
